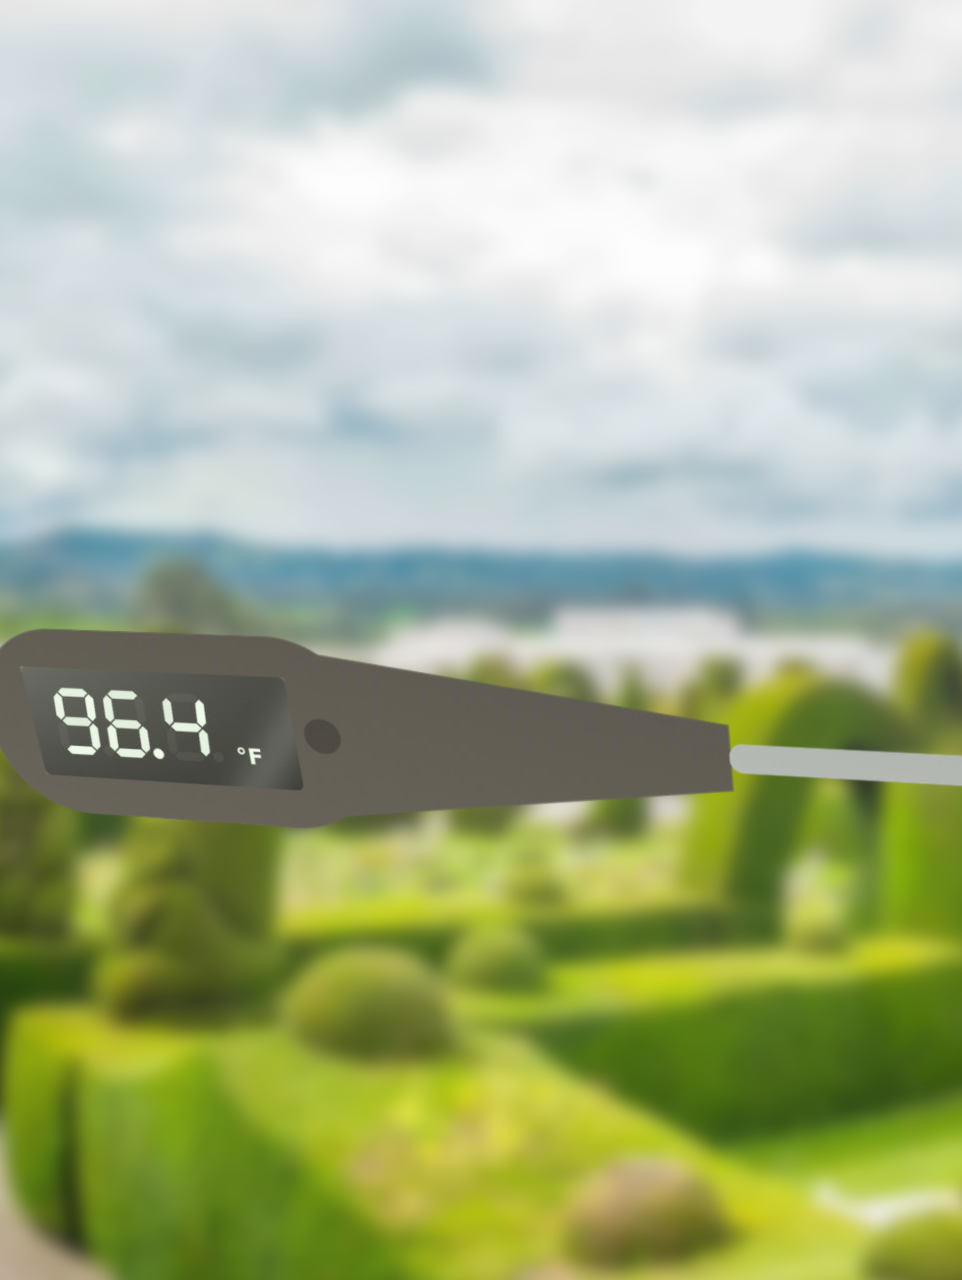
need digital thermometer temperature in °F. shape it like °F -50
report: °F 96.4
